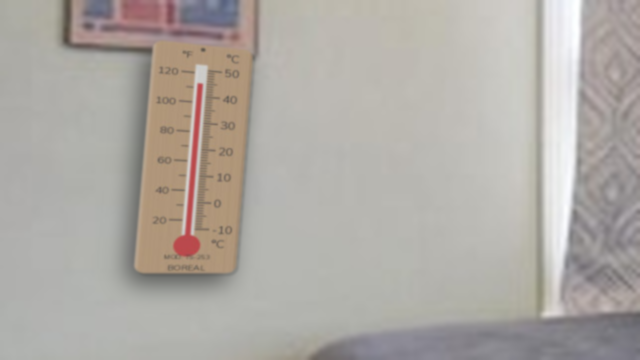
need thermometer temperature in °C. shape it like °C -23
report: °C 45
